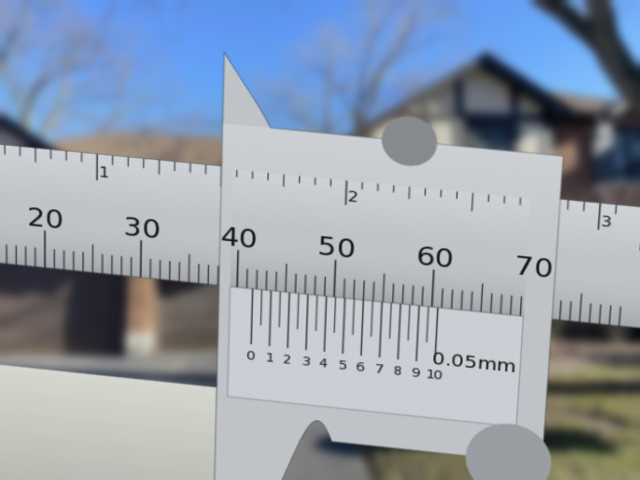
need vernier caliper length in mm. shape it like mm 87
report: mm 41.6
